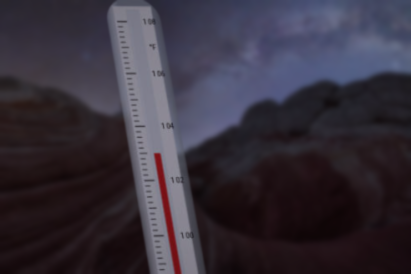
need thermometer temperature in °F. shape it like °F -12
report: °F 103
